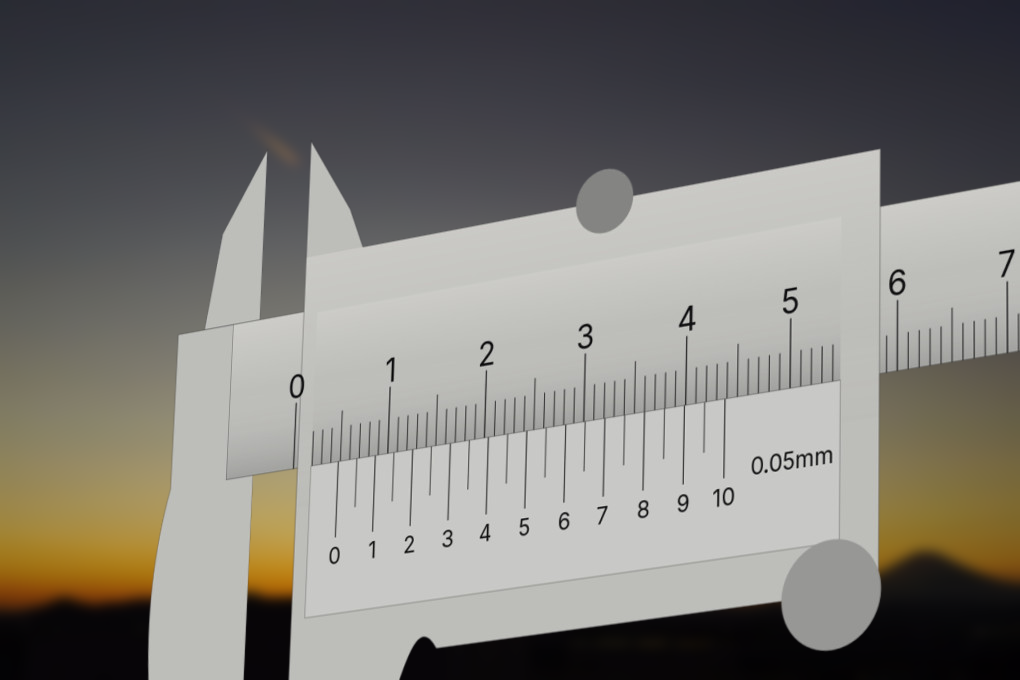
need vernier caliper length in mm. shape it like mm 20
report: mm 4.8
